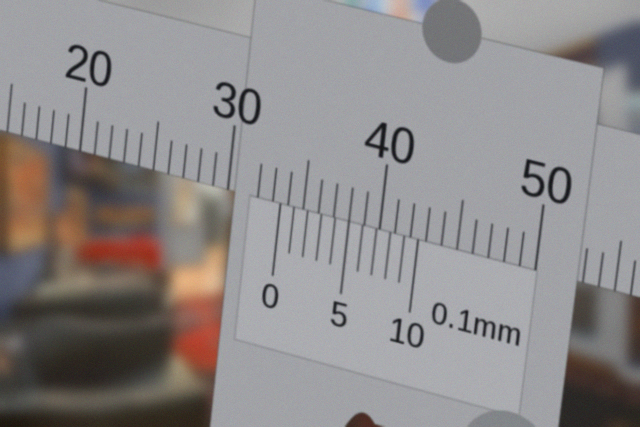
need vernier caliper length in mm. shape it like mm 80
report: mm 33.5
